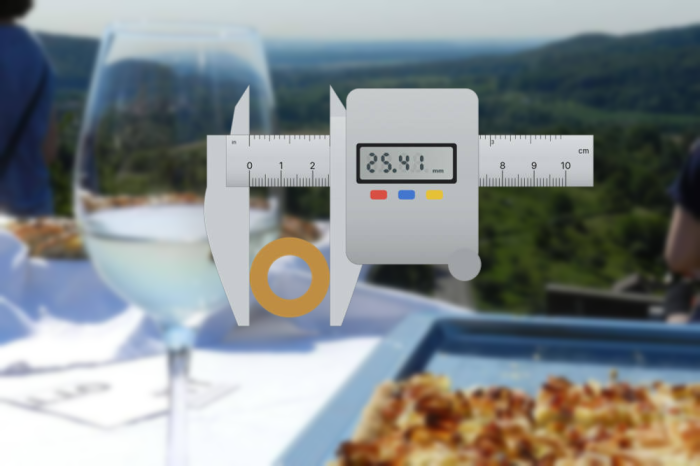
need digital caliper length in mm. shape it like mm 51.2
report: mm 25.41
